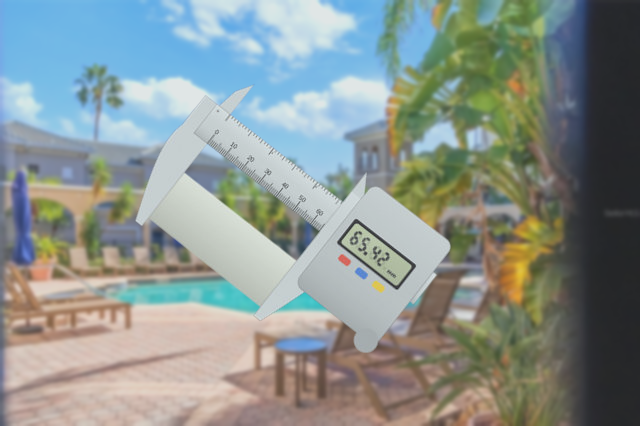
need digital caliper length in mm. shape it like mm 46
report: mm 65.42
